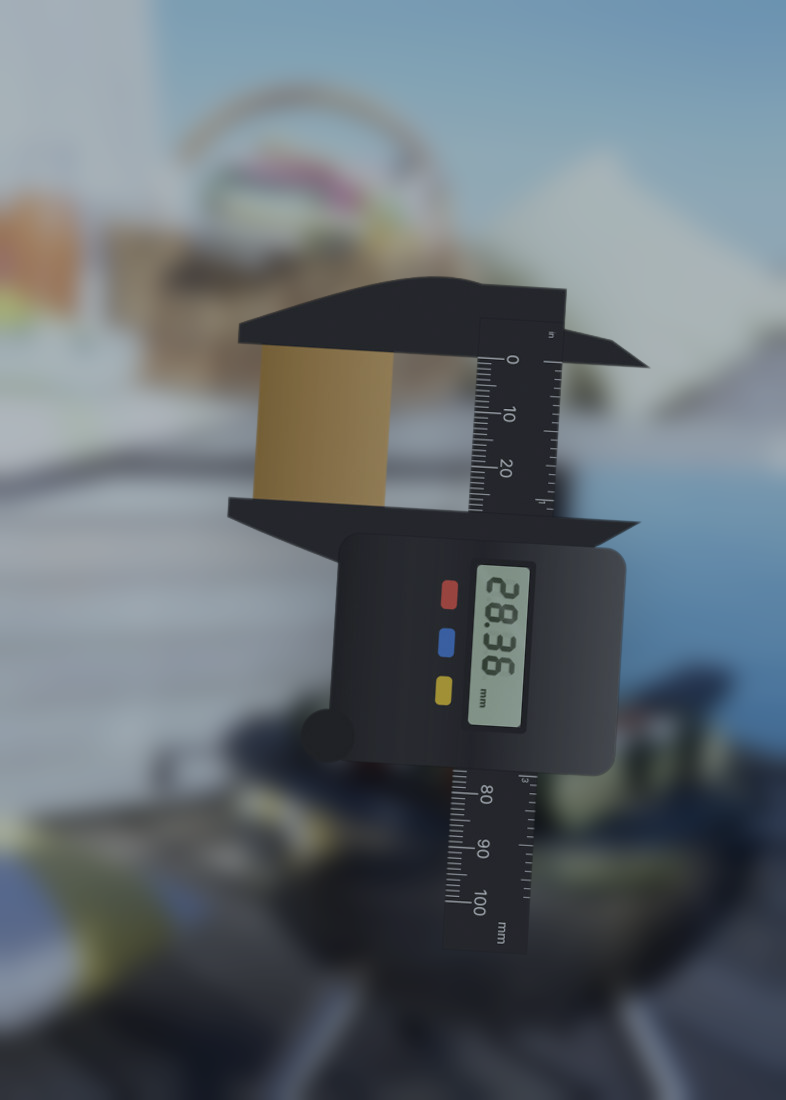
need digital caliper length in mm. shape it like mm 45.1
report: mm 28.36
